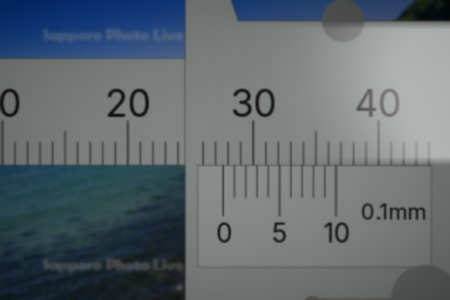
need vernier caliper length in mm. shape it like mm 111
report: mm 27.6
